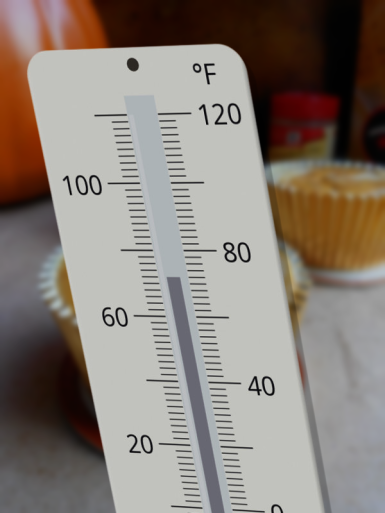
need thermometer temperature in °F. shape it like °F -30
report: °F 72
